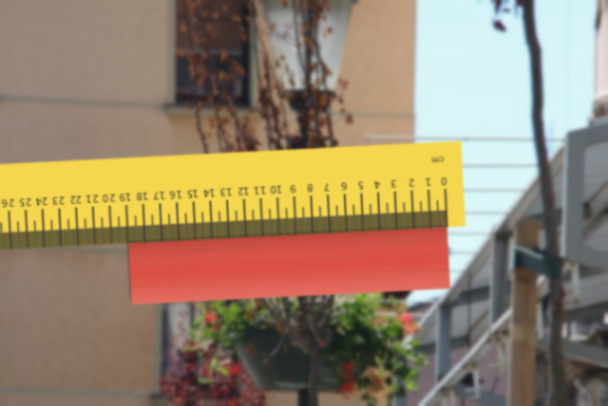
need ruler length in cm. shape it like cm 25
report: cm 19
